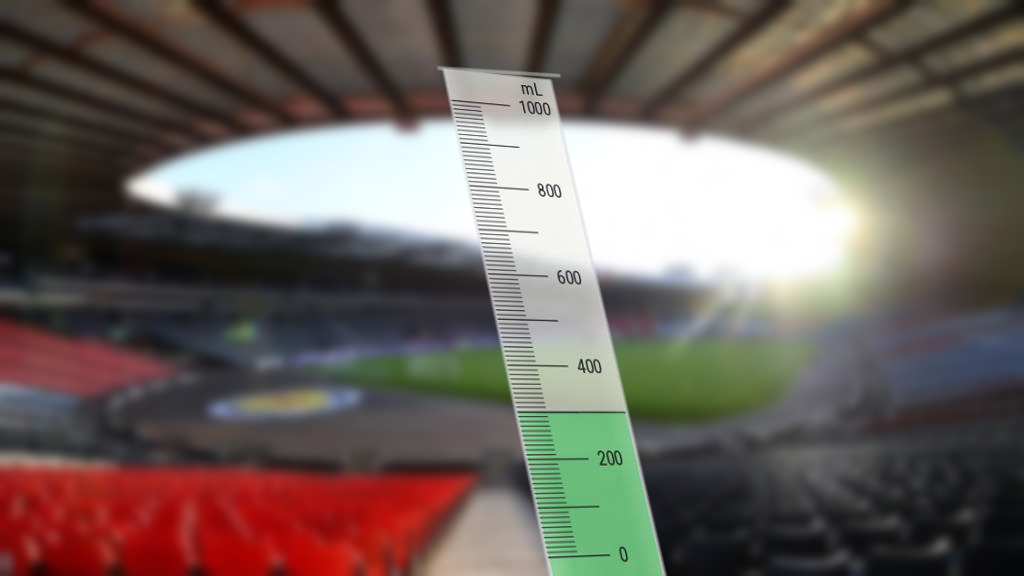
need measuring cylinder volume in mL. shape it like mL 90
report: mL 300
